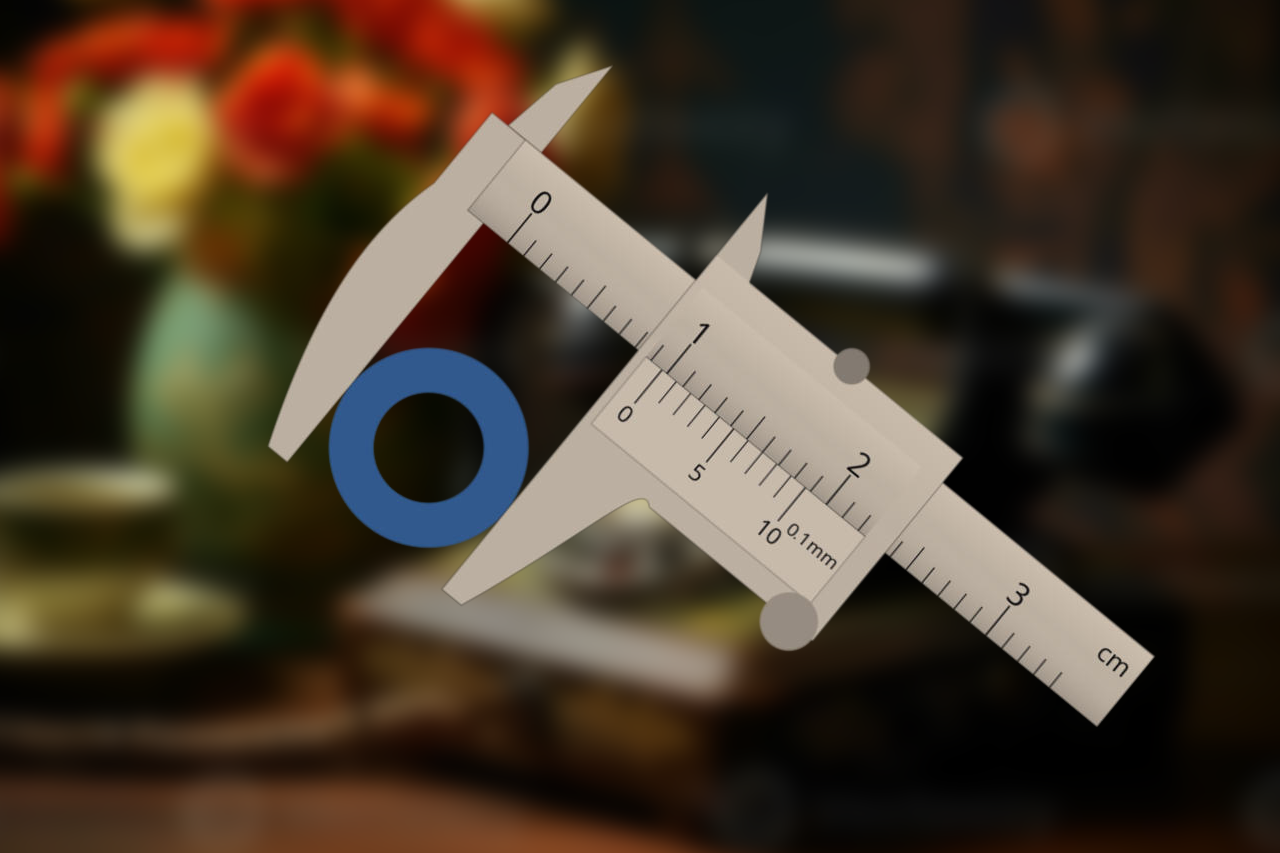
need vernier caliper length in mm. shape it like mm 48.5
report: mm 9.7
